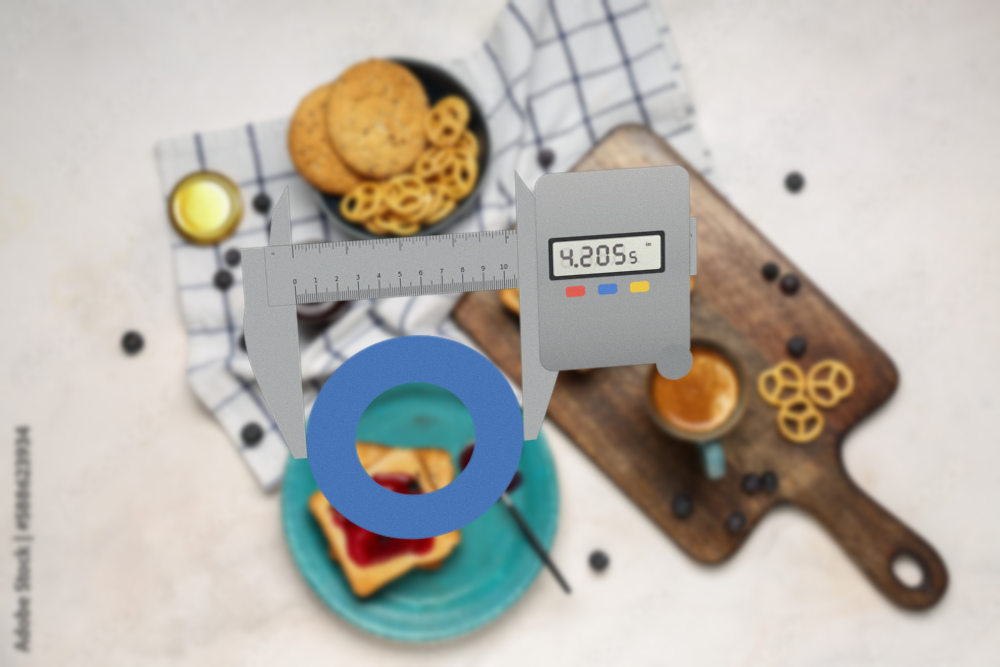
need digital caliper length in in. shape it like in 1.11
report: in 4.2055
